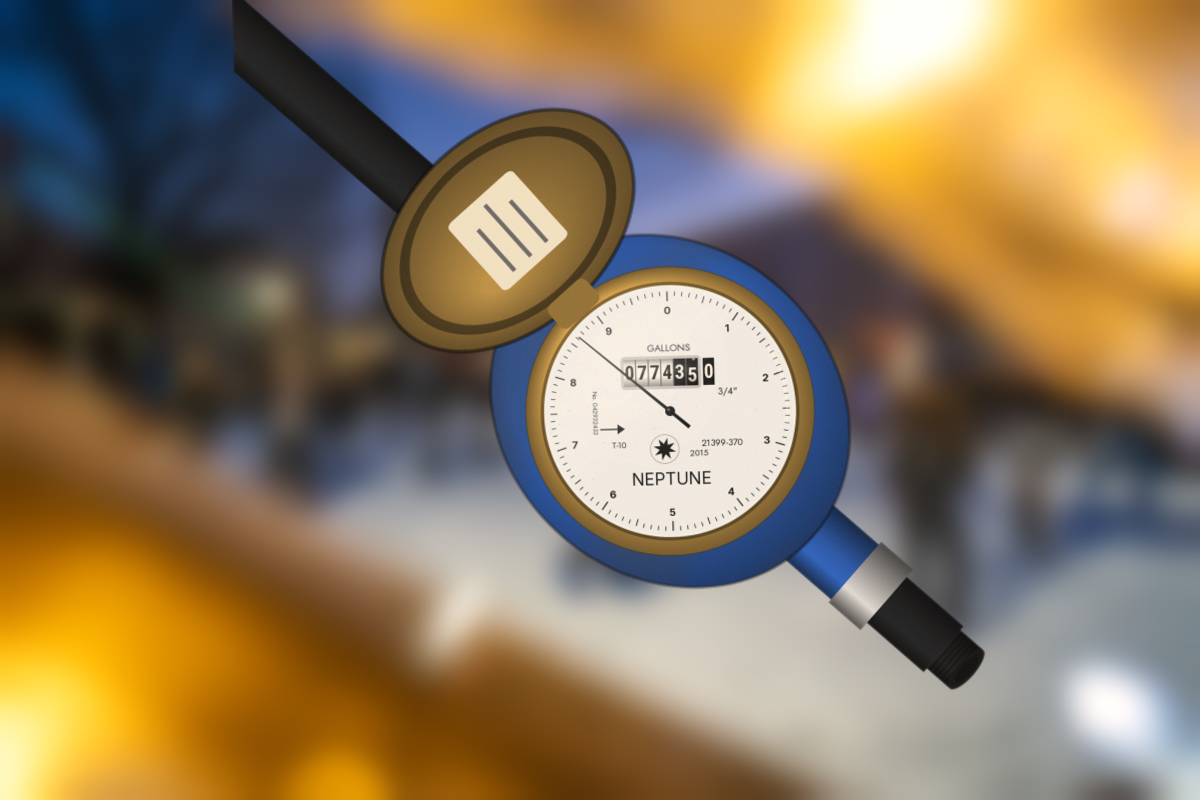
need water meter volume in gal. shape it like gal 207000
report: gal 774348.6
